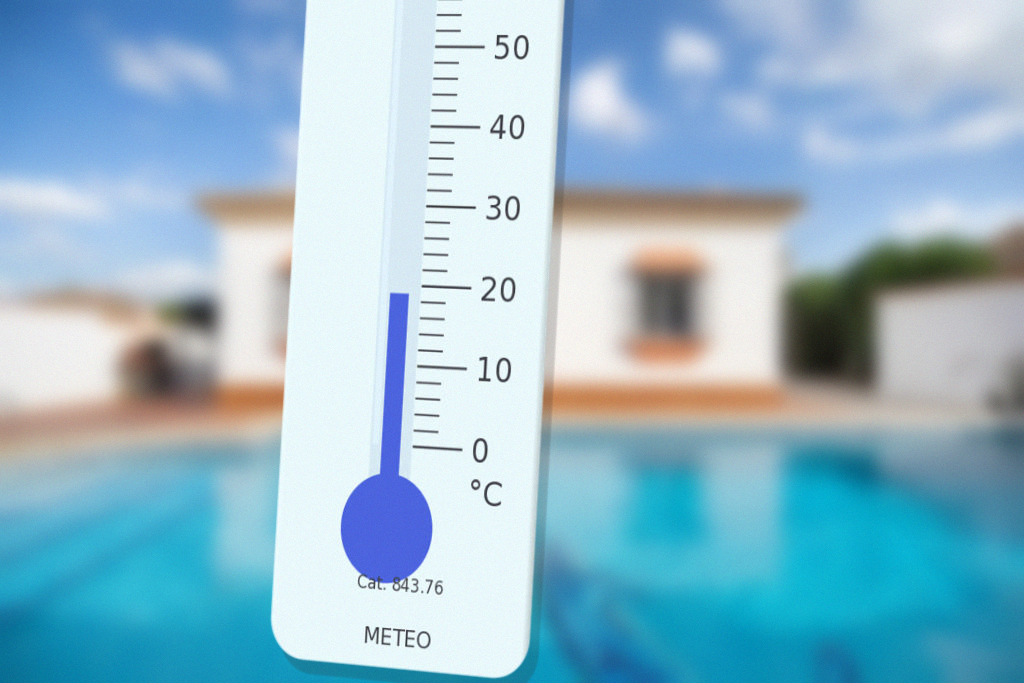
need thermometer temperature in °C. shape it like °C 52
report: °C 19
